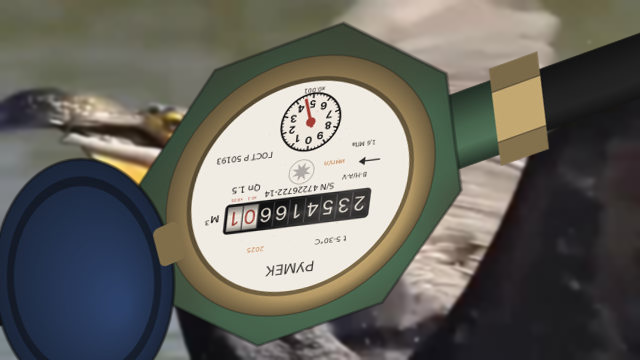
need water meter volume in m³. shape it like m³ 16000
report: m³ 2354166.014
